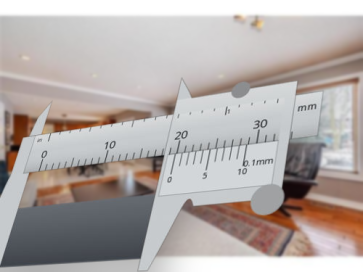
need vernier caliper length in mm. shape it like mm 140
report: mm 19.8
